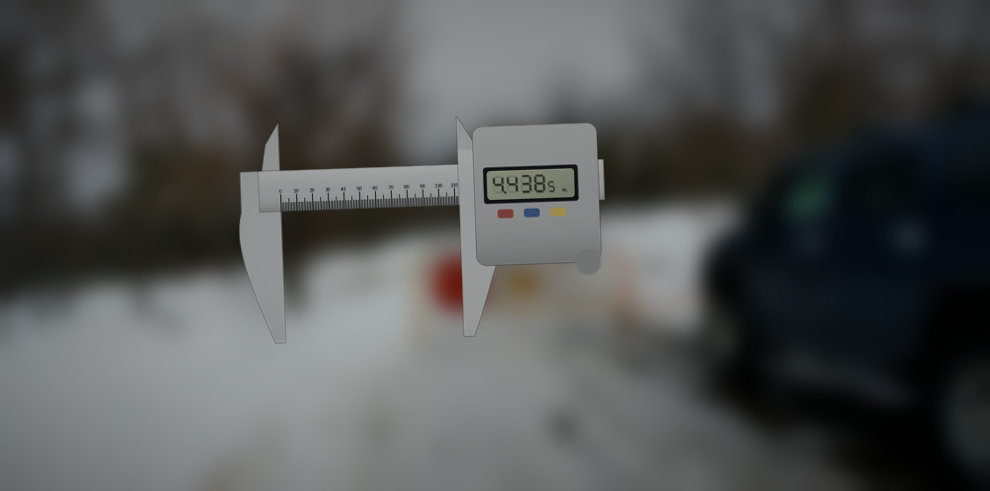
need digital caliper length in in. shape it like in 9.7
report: in 4.4385
